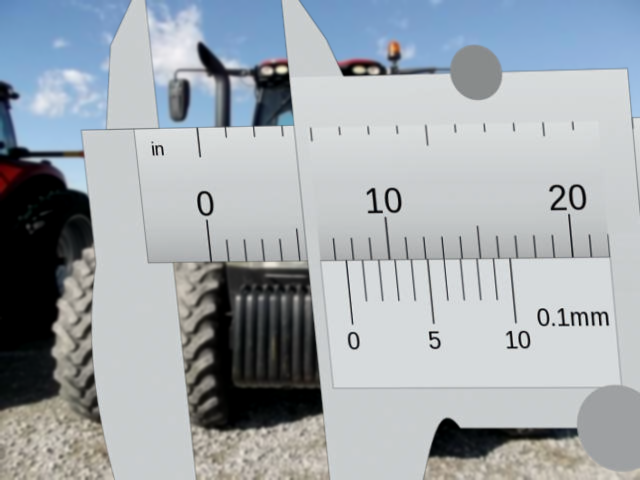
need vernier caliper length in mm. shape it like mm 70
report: mm 7.6
